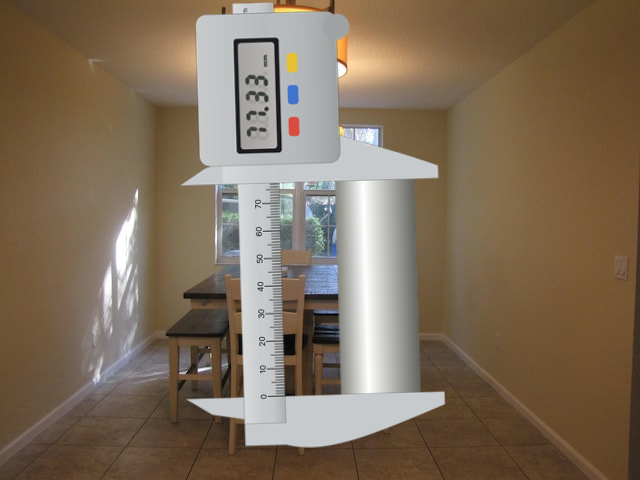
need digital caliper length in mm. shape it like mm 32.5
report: mm 77.33
